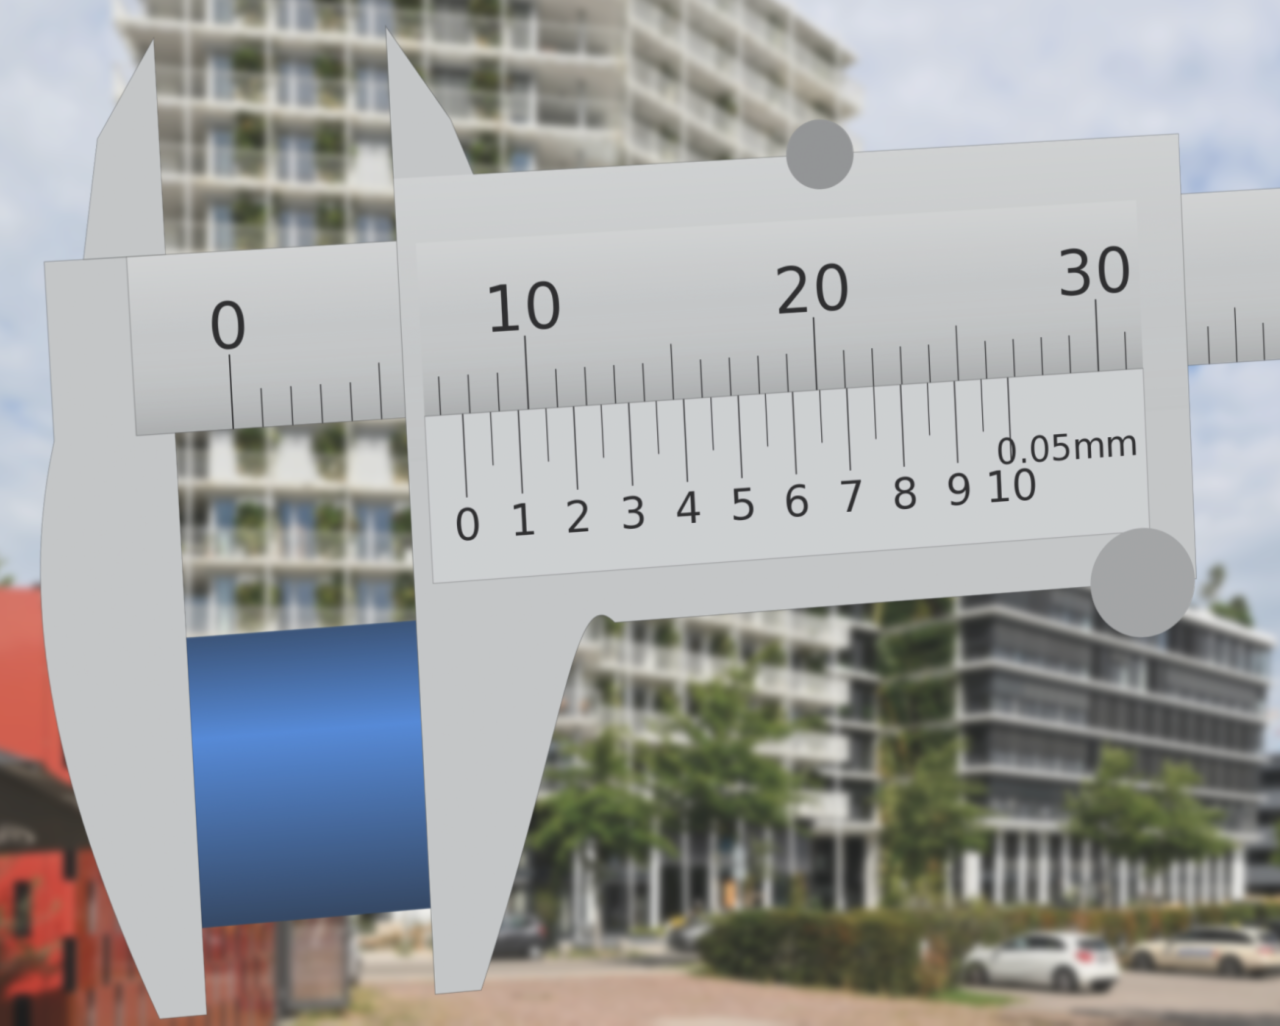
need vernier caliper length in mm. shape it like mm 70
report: mm 7.75
